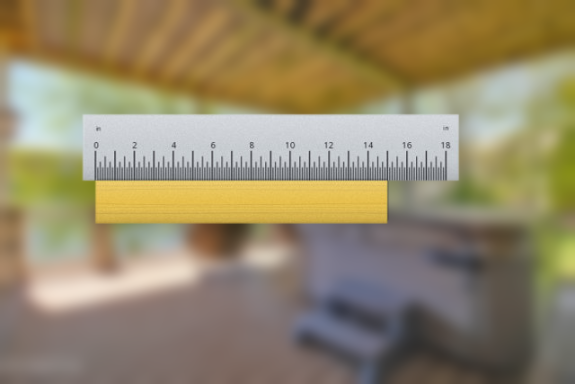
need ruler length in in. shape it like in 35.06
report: in 15
